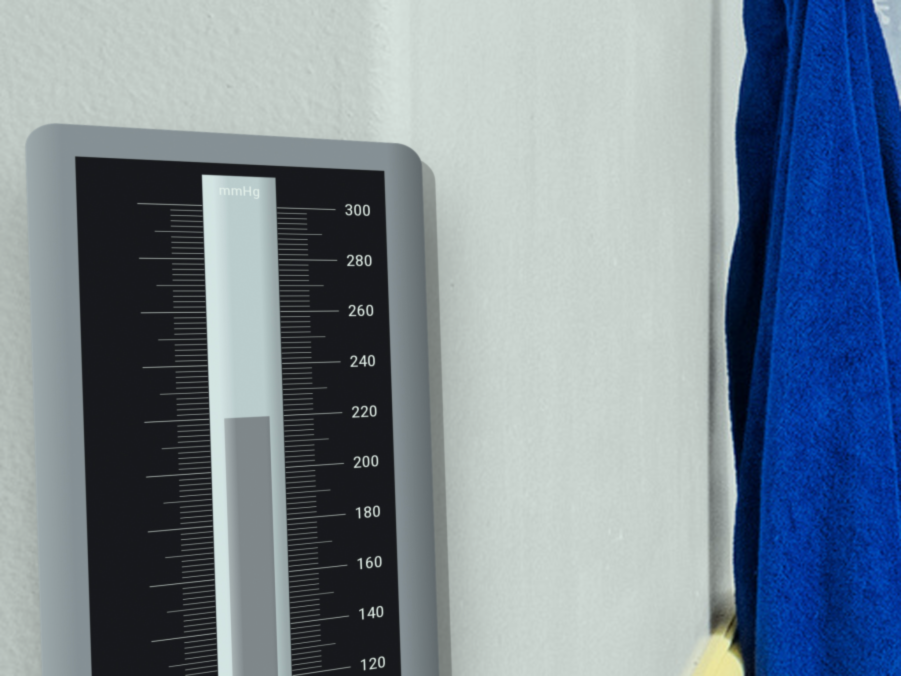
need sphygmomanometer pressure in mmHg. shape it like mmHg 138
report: mmHg 220
